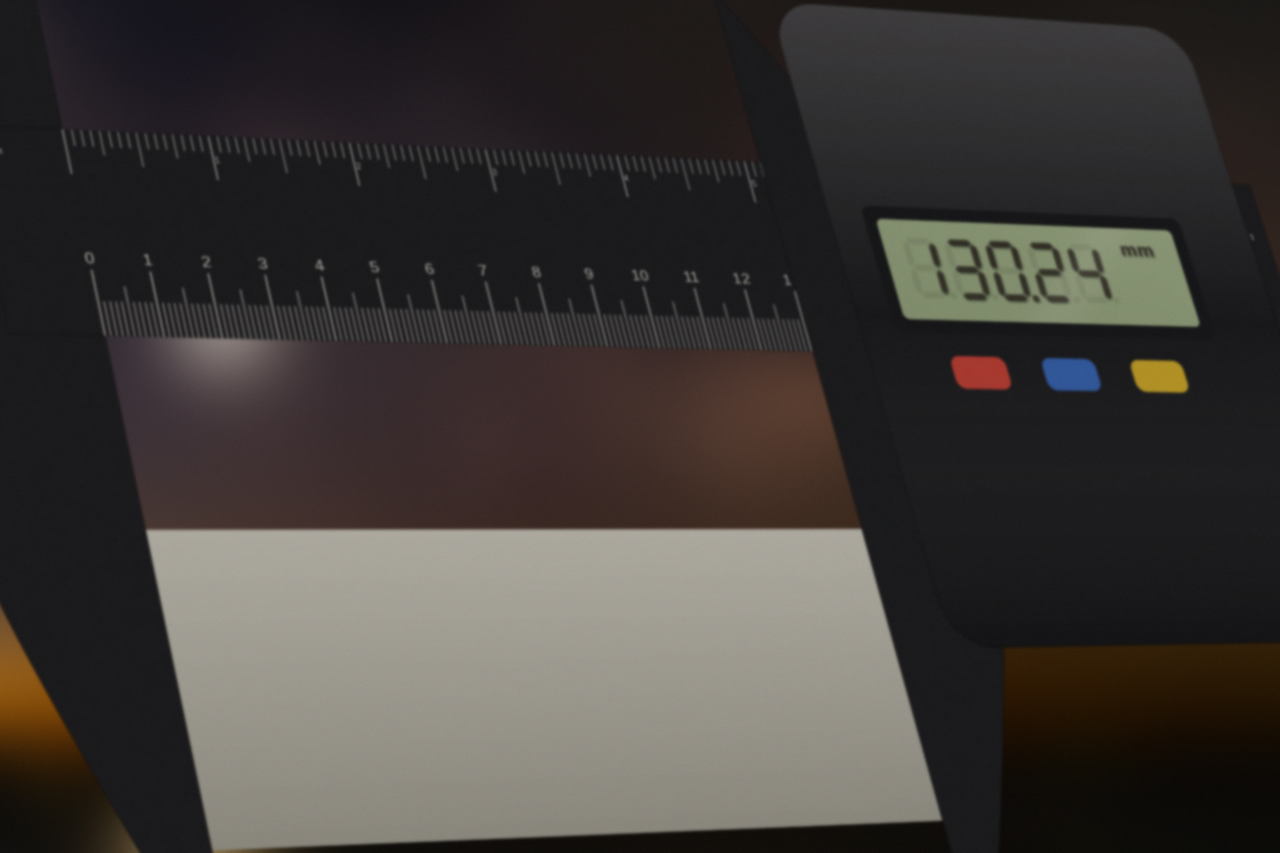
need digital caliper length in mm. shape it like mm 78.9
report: mm 130.24
